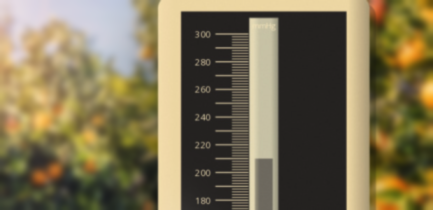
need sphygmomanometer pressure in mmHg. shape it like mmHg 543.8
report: mmHg 210
